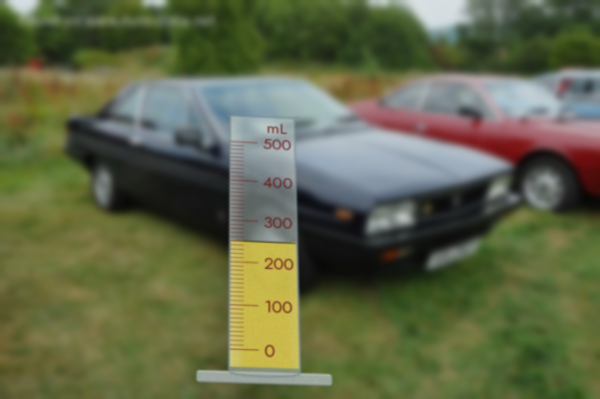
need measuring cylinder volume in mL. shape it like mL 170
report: mL 250
